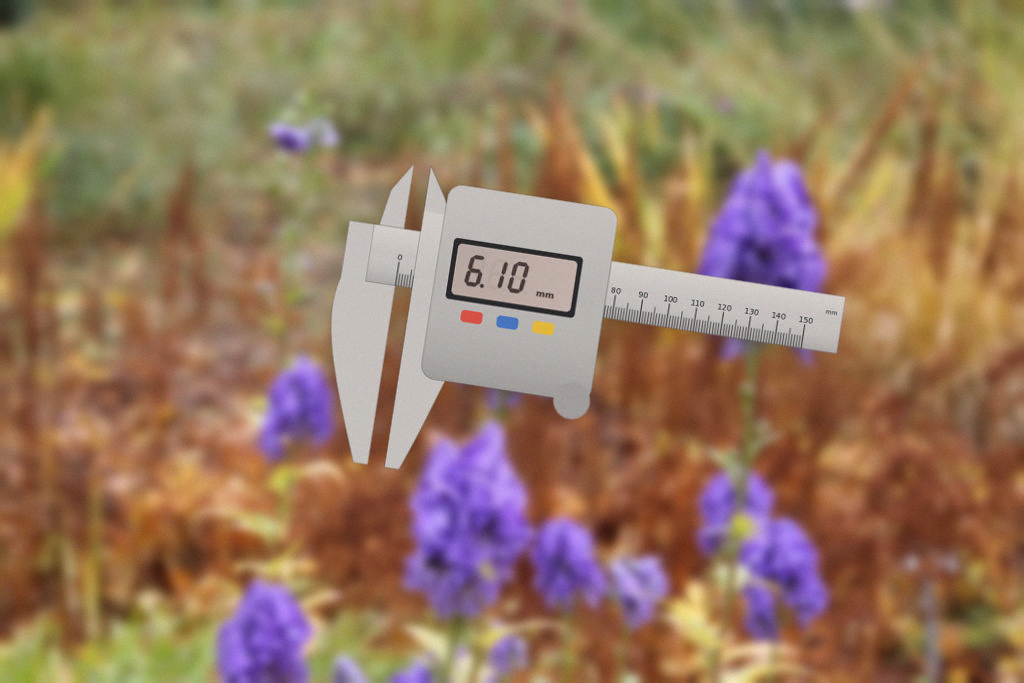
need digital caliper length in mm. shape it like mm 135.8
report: mm 6.10
